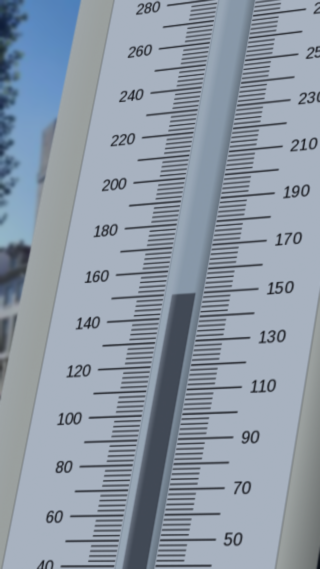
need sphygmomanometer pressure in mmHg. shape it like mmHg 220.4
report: mmHg 150
